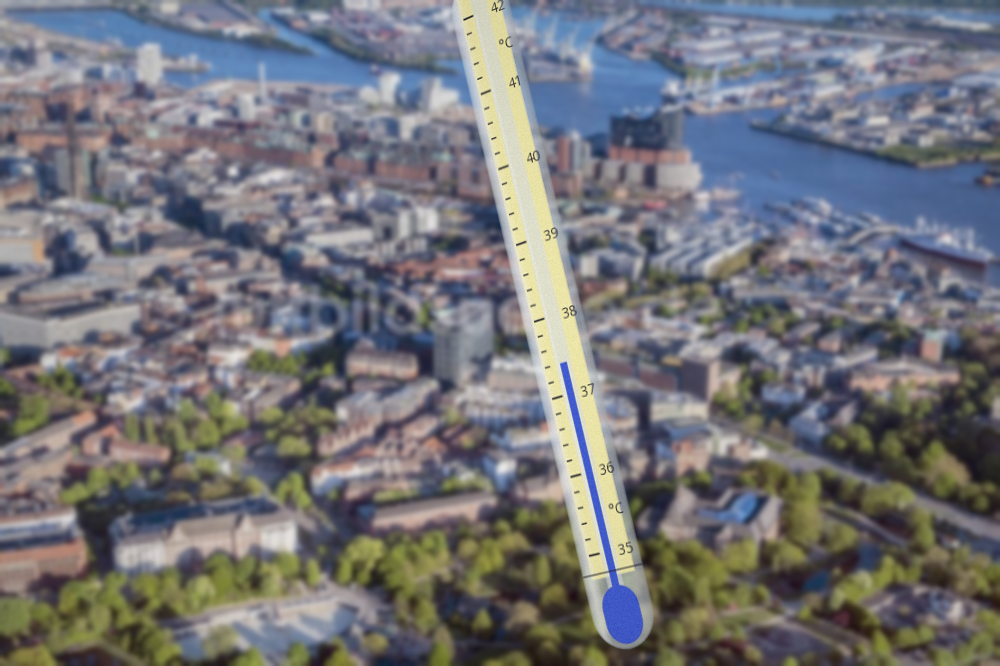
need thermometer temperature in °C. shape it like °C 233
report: °C 37.4
